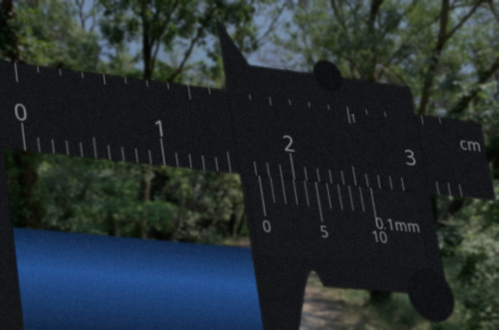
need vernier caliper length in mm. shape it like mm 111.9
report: mm 17.2
